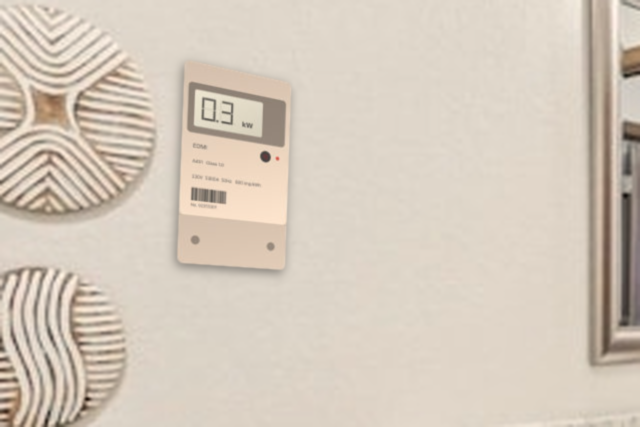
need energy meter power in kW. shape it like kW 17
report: kW 0.3
